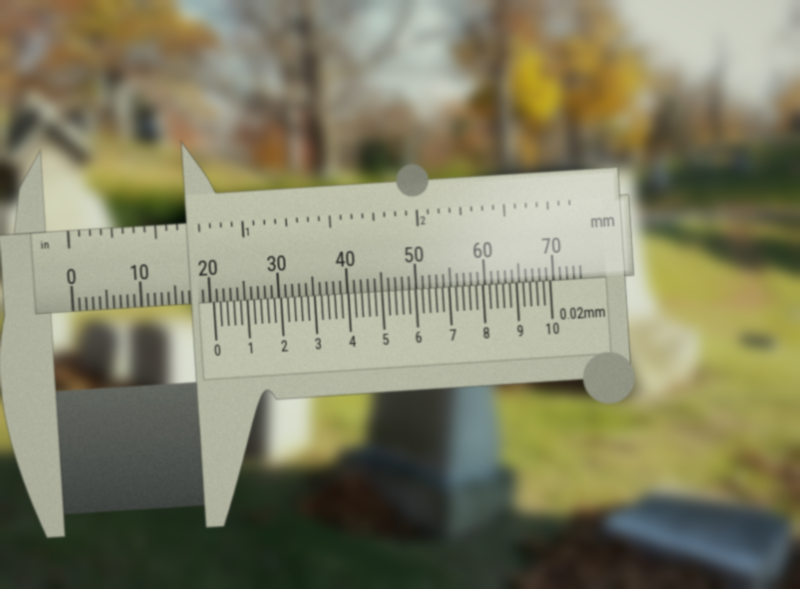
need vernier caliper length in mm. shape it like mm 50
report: mm 20.5
